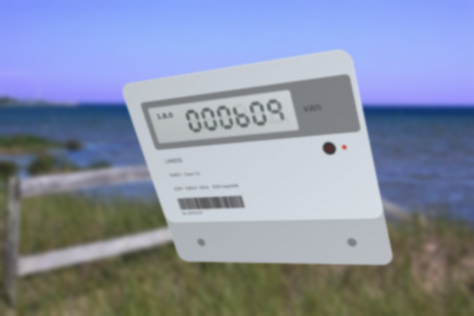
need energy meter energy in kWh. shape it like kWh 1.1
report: kWh 609
